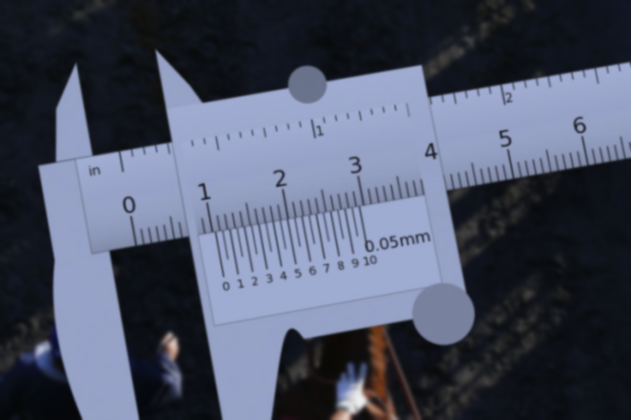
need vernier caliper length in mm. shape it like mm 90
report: mm 10.4
